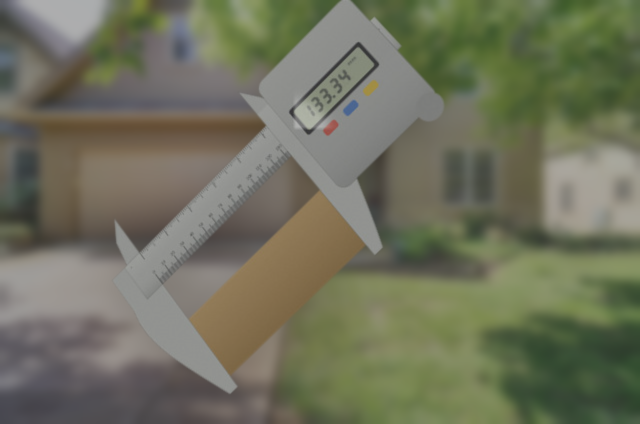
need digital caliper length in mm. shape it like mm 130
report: mm 133.34
